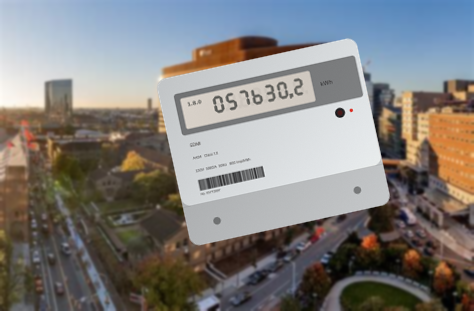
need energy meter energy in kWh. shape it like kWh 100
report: kWh 57630.2
